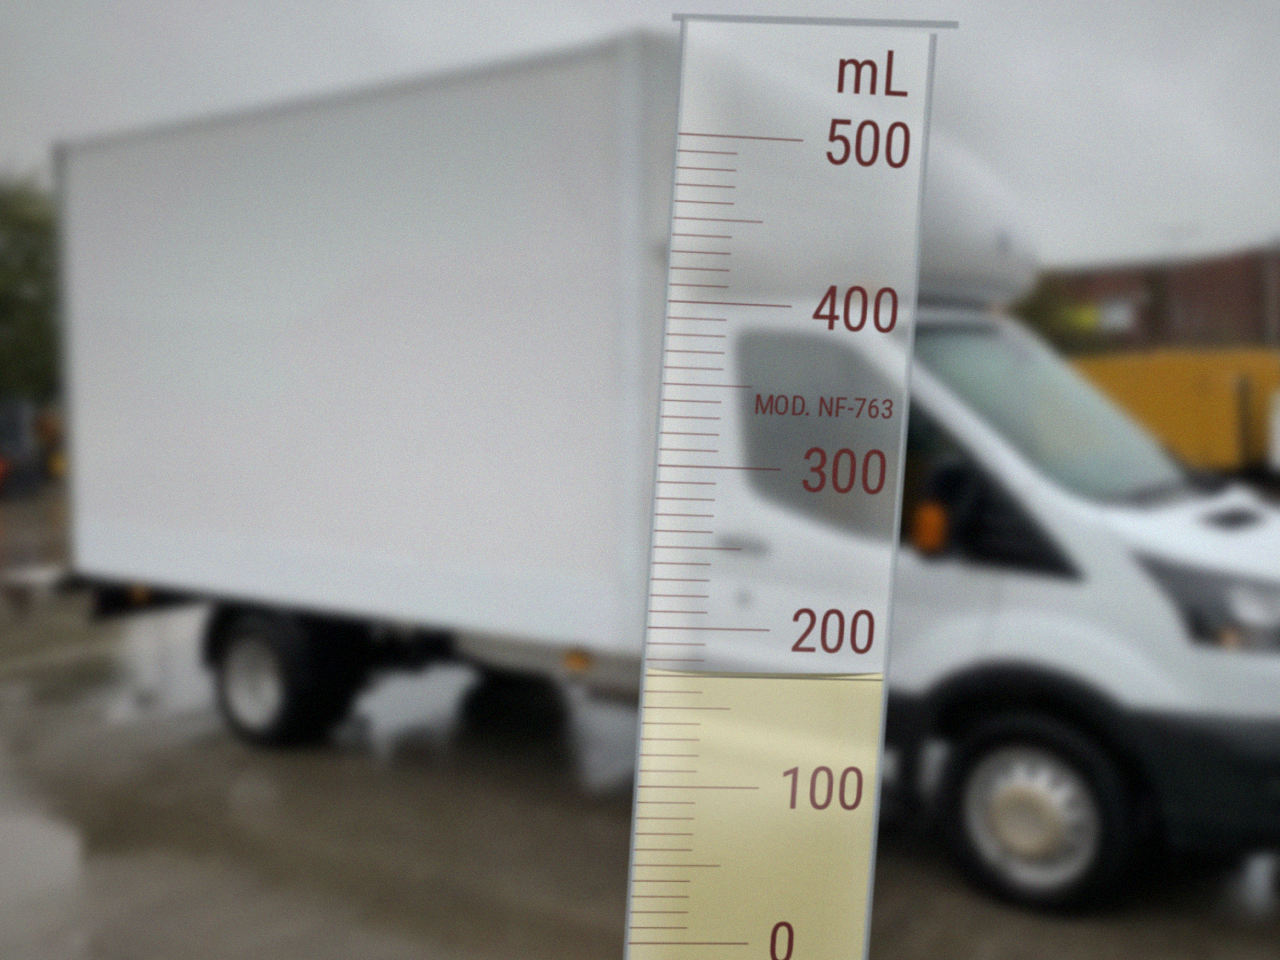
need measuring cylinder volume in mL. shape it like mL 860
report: mL 170
